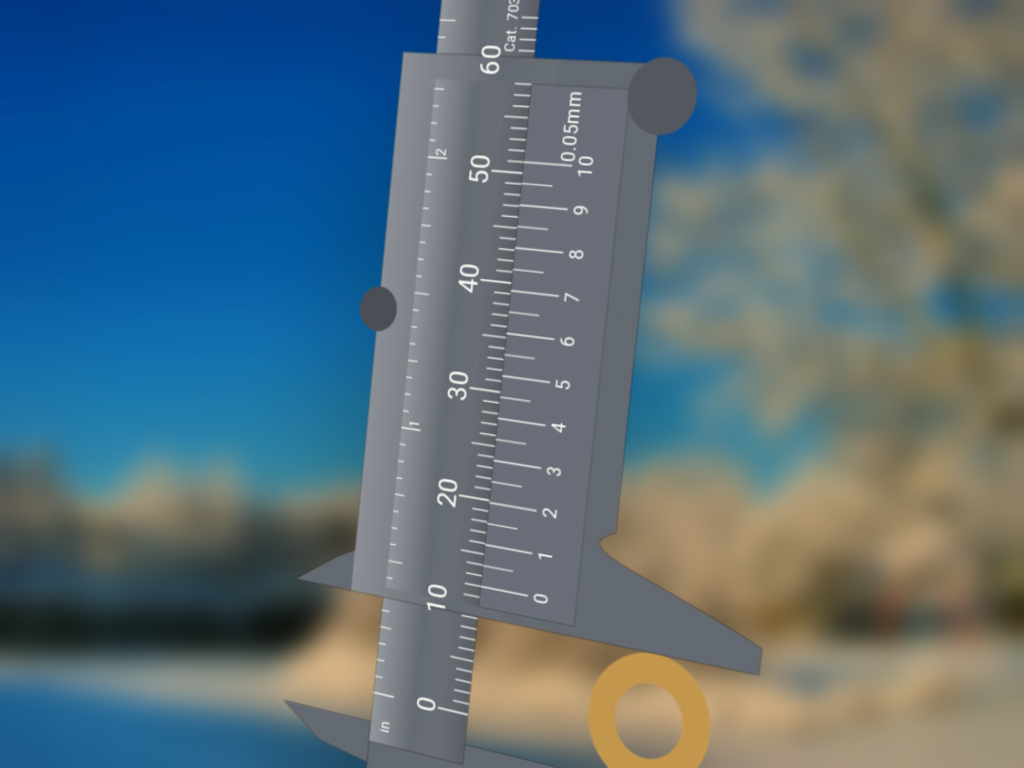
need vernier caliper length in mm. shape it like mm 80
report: mm 12.0
